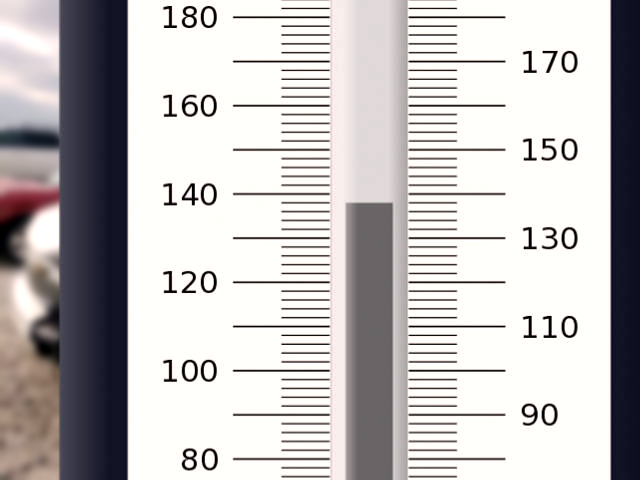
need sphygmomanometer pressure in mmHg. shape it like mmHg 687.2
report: mmHg 138
